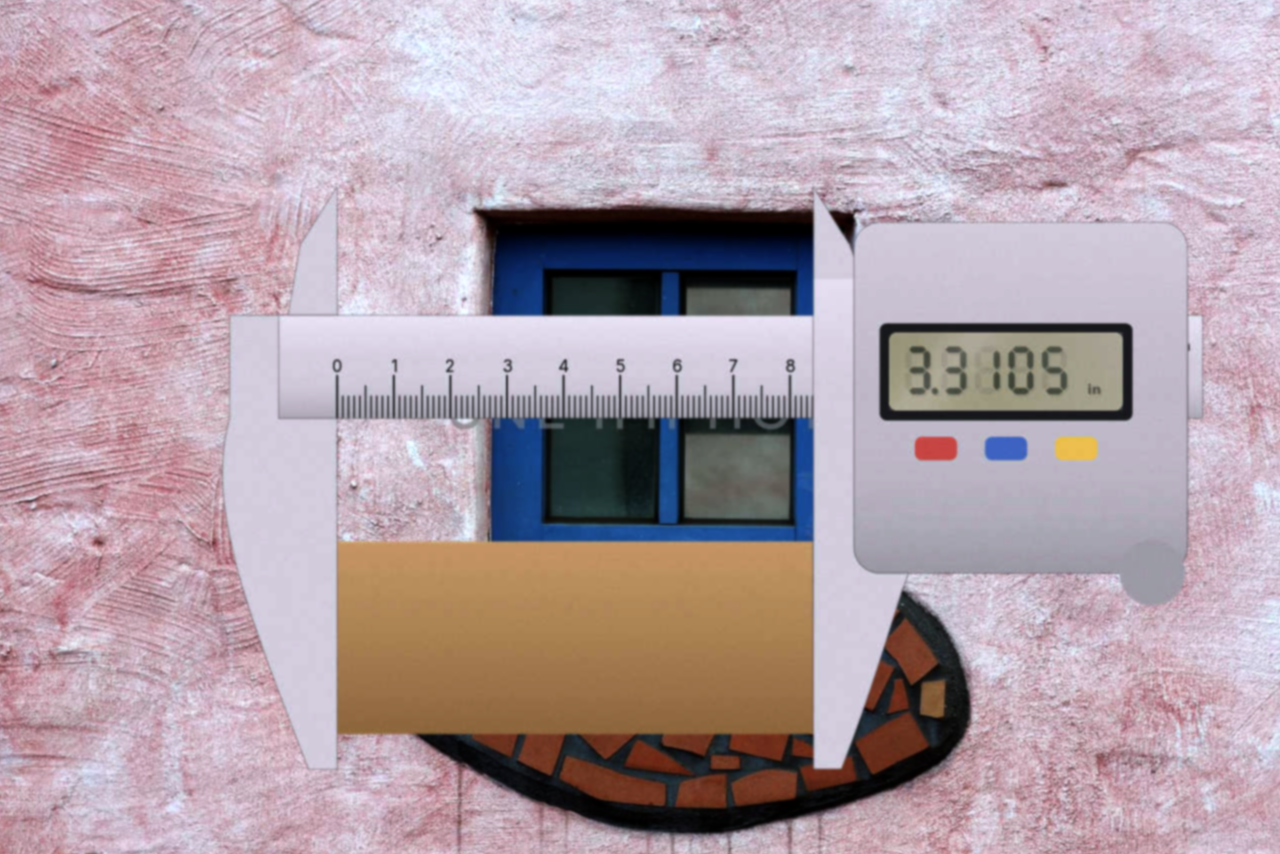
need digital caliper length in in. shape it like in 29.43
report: in 3.3105
